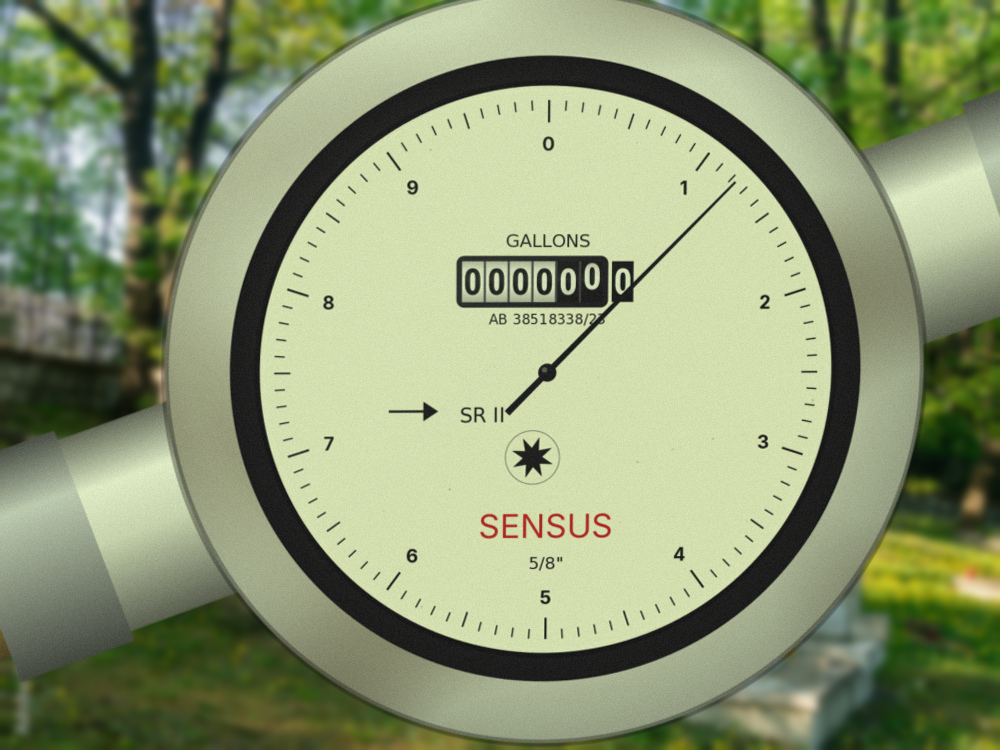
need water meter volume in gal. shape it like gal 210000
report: gal 1.2
